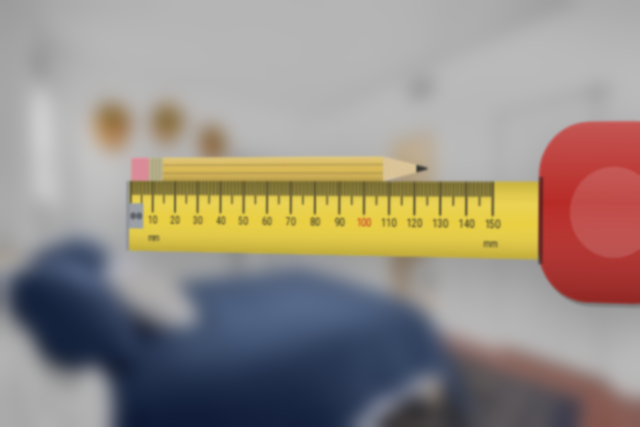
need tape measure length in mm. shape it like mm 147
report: mm 125
